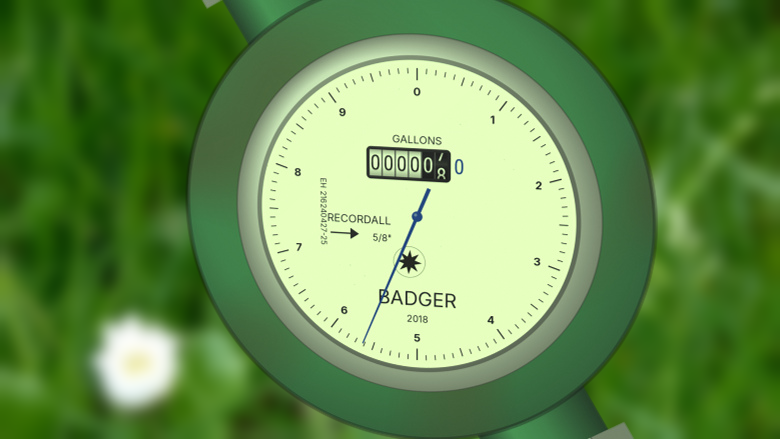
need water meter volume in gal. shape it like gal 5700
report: gal 75.6
